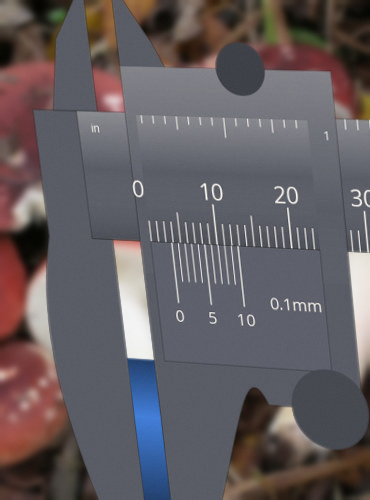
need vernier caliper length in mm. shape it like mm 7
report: mm 3.8
